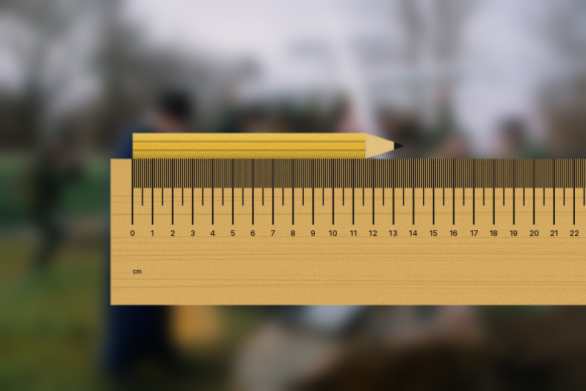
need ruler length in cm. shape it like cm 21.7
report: cm 13.5
